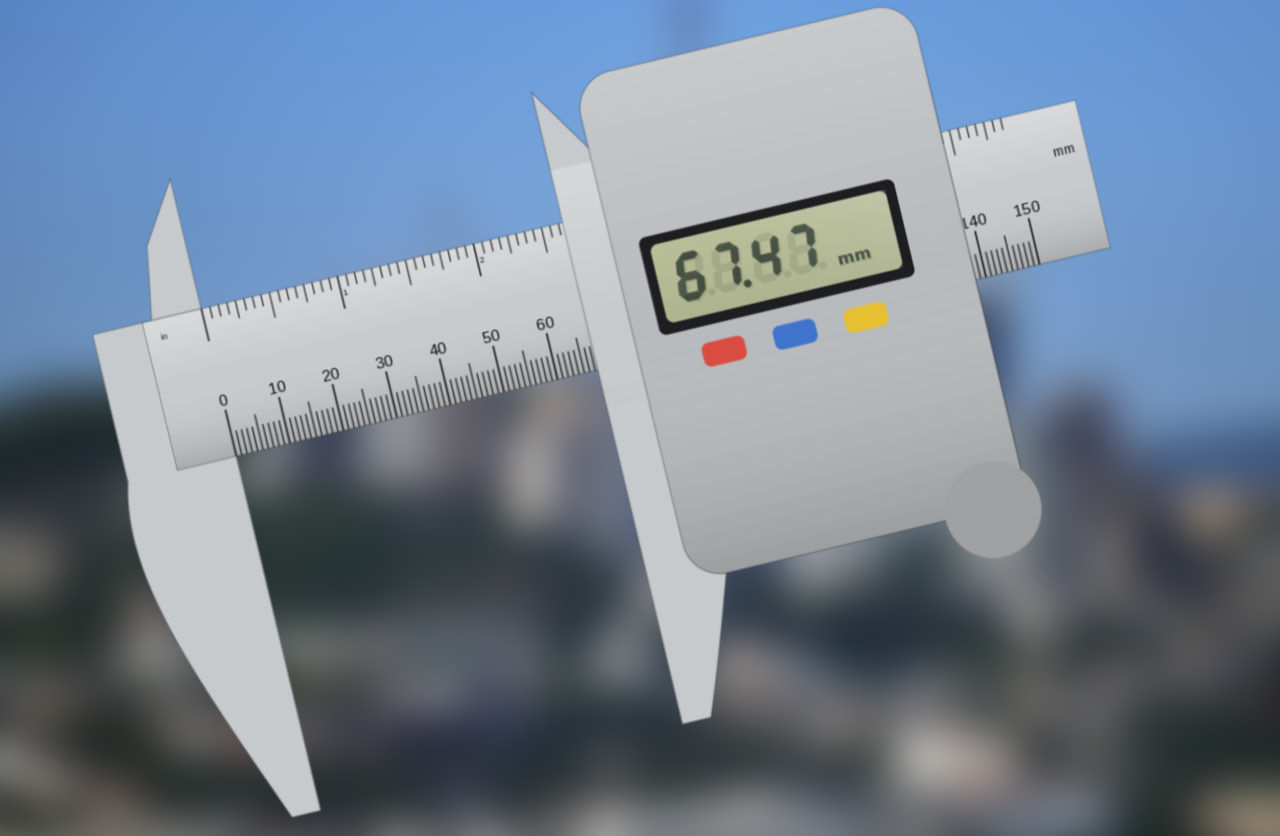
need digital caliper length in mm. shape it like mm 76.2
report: mm 67.47
